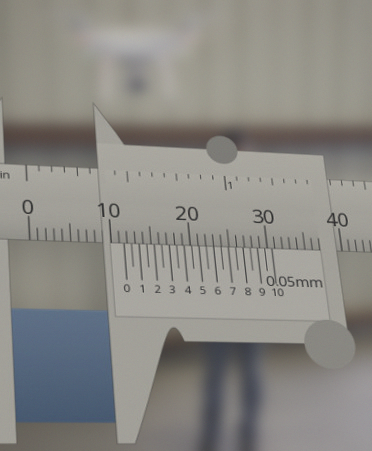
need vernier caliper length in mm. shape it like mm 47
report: mm 11.6
